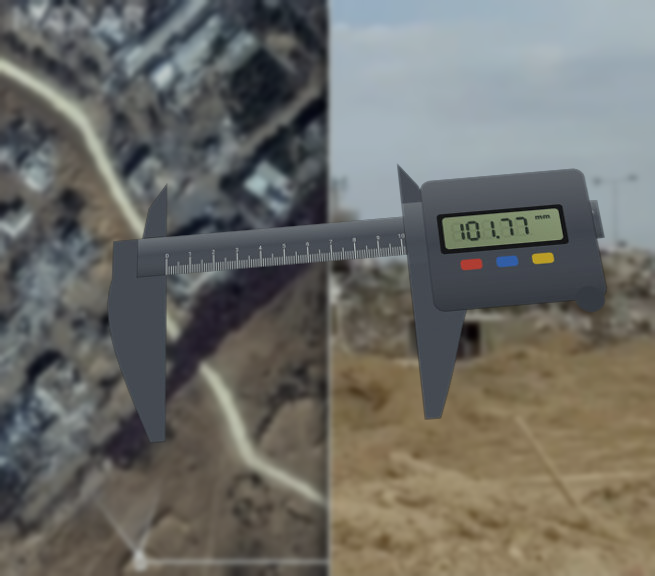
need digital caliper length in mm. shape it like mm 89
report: mm 101.77
